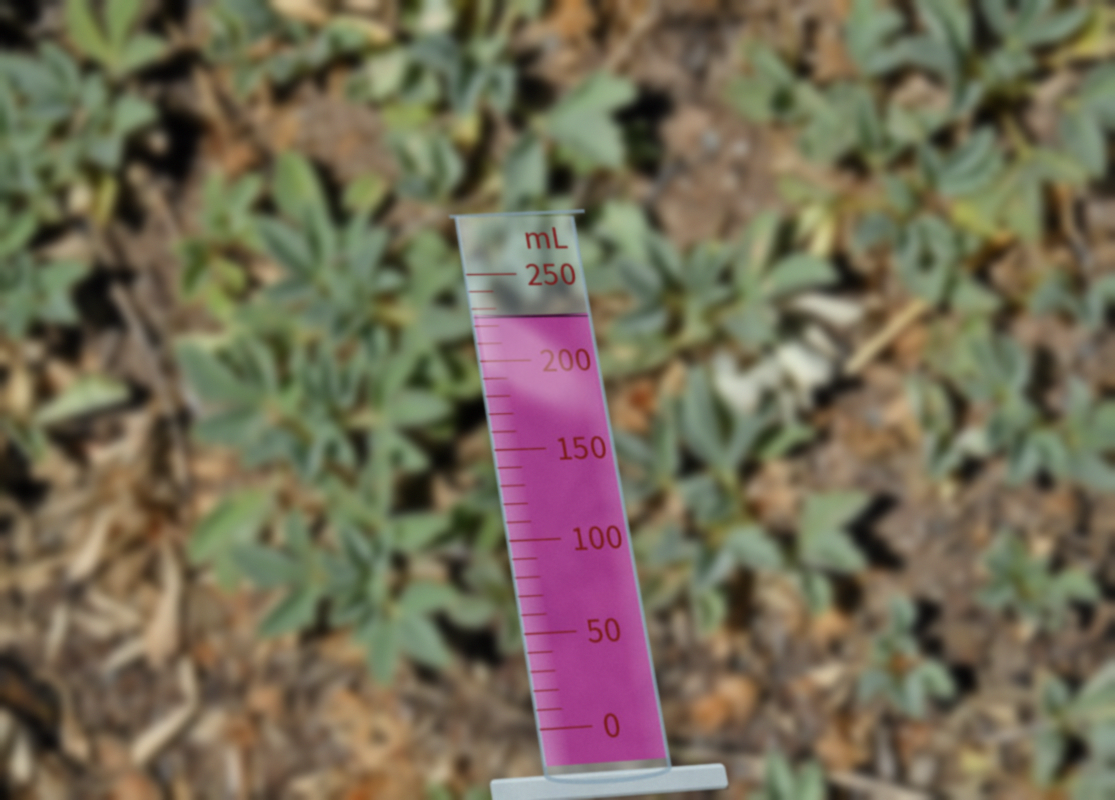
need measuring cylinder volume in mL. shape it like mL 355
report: mL 225
